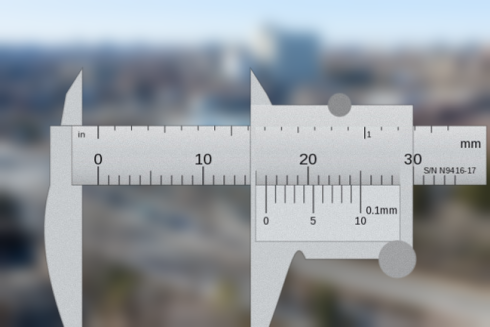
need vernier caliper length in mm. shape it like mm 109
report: mm 16.0
